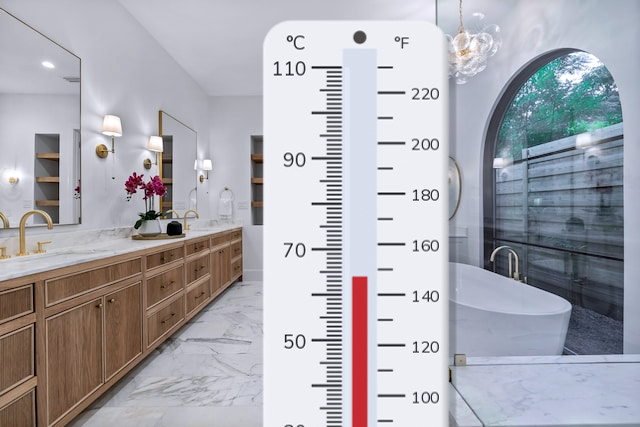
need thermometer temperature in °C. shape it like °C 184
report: °C 64
